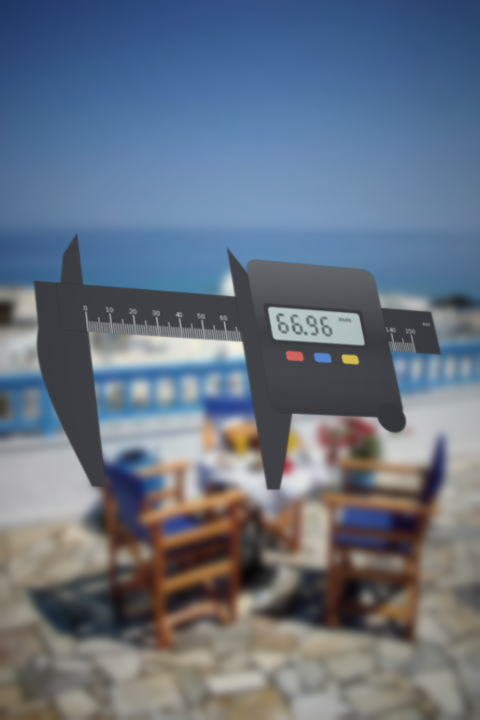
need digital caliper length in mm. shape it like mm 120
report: mm 66.96
